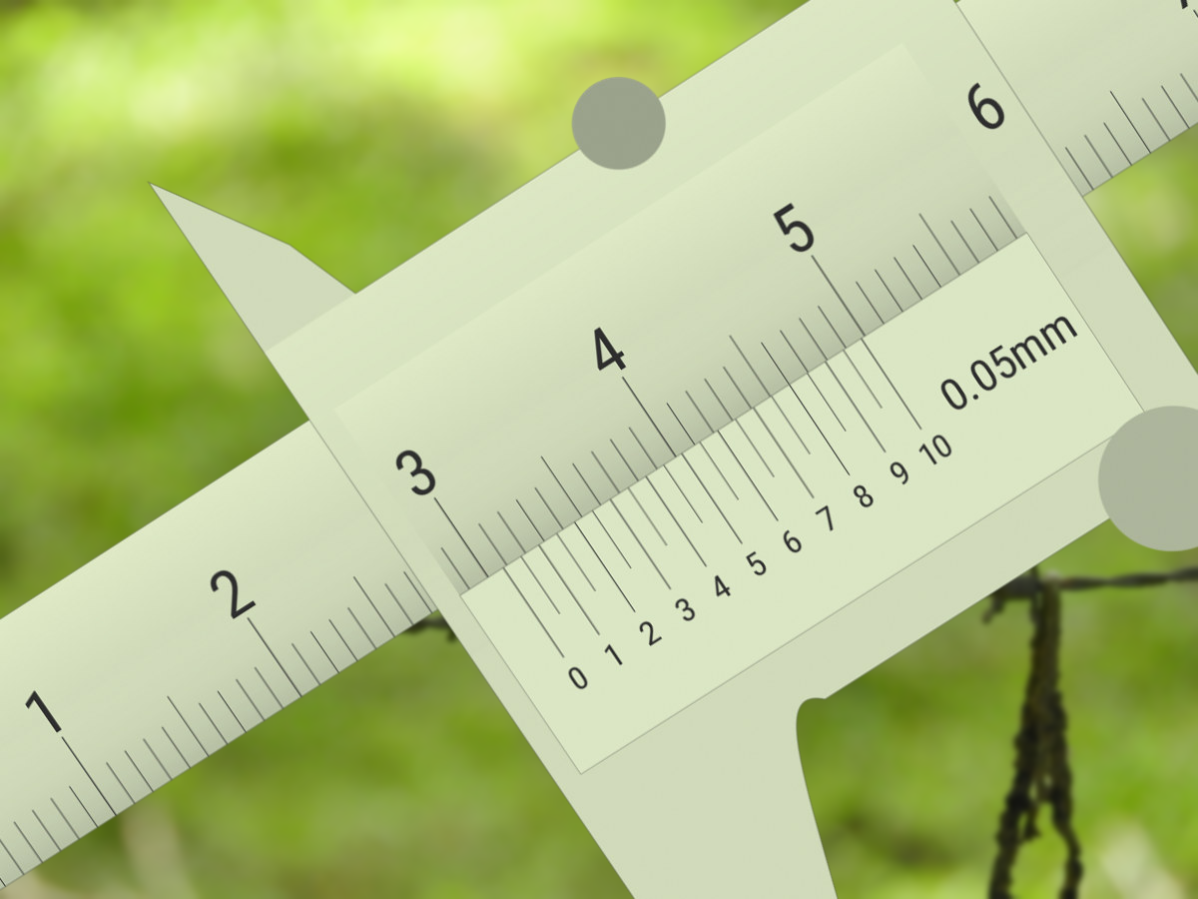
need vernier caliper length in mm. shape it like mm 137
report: mm 30.8
